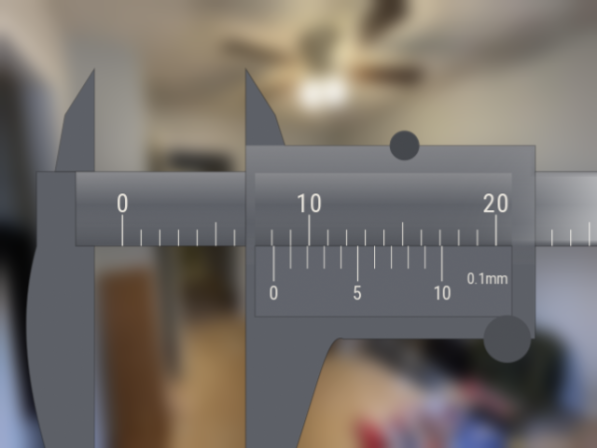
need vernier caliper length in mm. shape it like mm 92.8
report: mm 8.1
